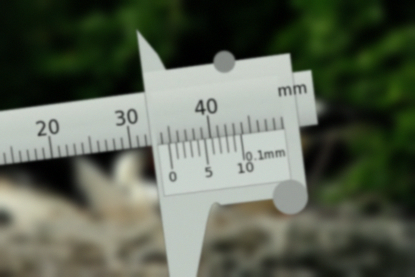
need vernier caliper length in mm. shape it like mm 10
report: mm 34.8
